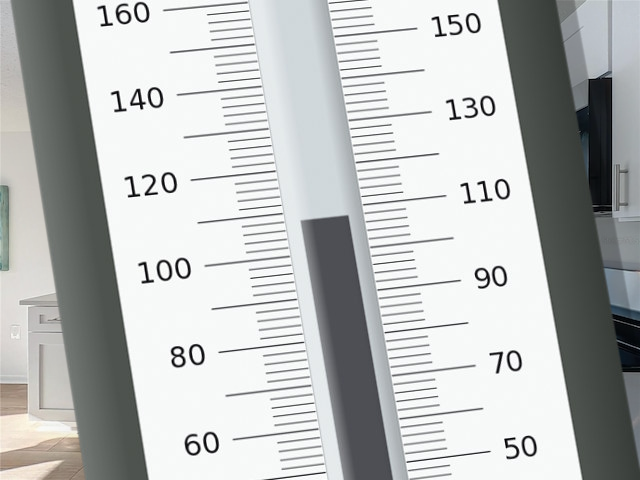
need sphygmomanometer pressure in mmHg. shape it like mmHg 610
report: mmHg 108
